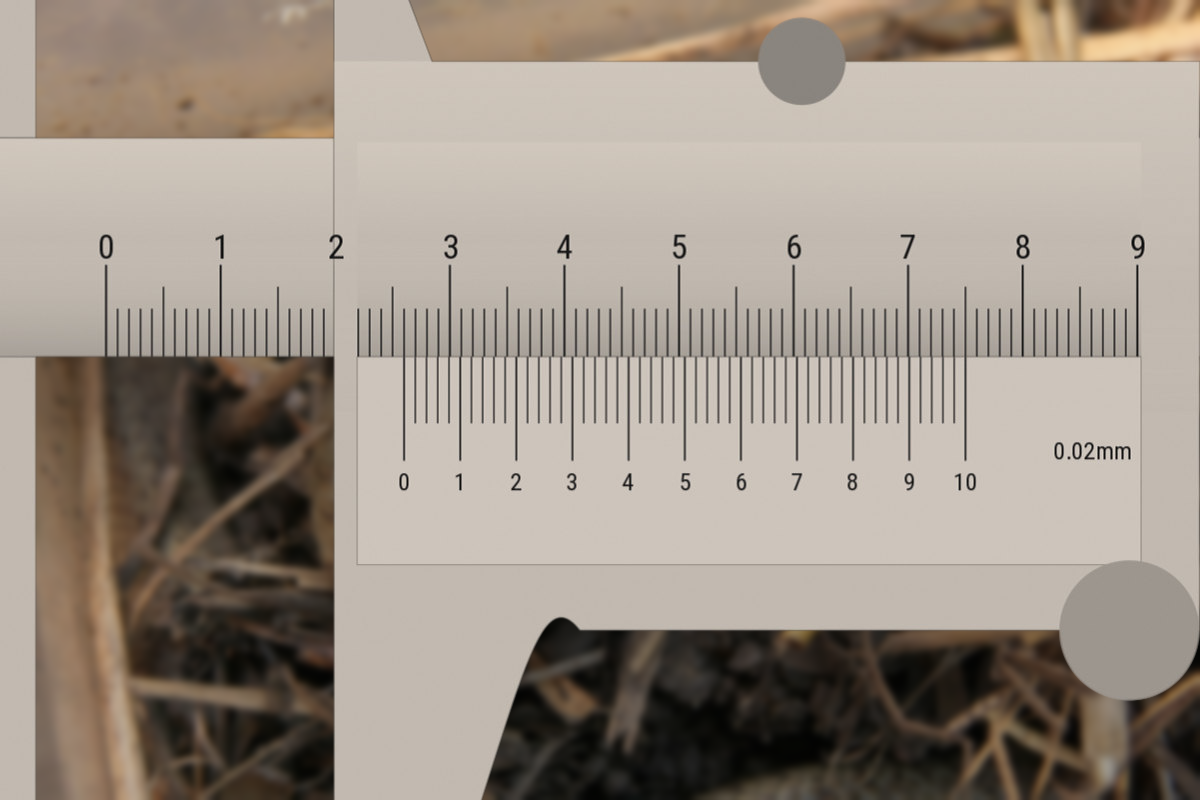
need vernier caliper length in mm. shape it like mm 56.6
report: mm 26.0
